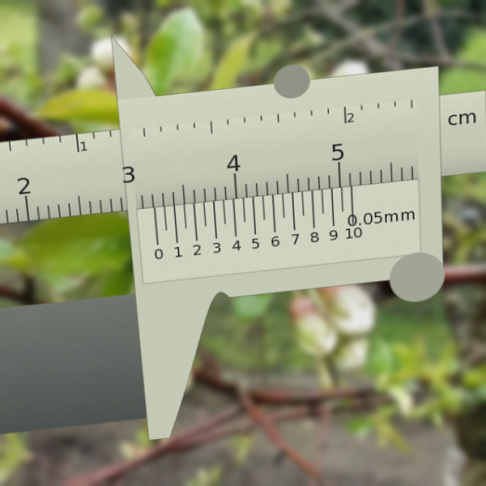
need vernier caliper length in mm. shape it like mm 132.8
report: mm 32.1
